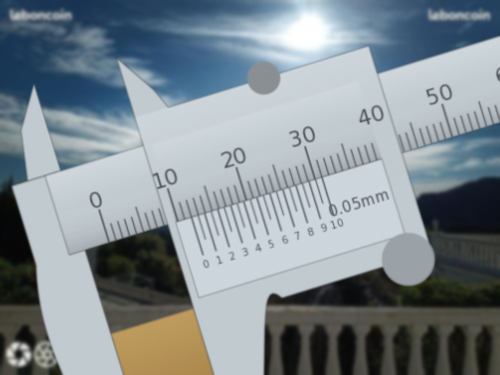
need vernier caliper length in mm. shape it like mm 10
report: mm 12.0
